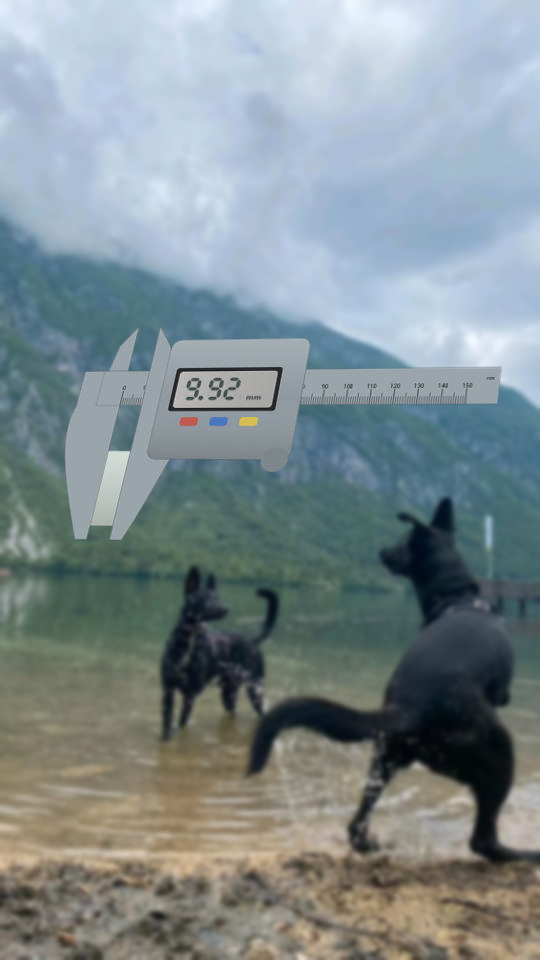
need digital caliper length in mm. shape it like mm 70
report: mm 9.92
